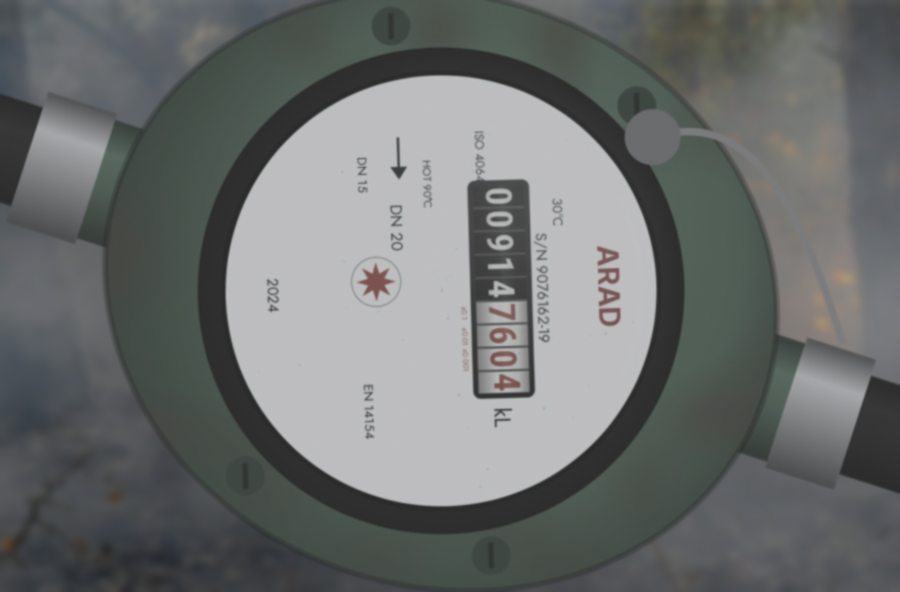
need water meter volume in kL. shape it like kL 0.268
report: kL 914.7604
